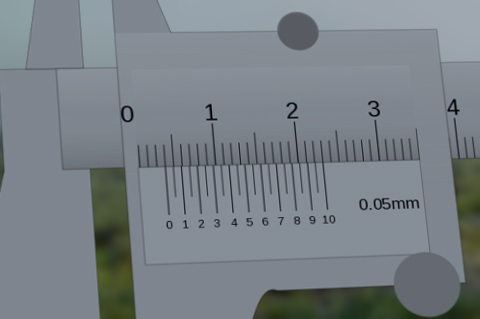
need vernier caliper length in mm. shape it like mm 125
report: mm 4.0
